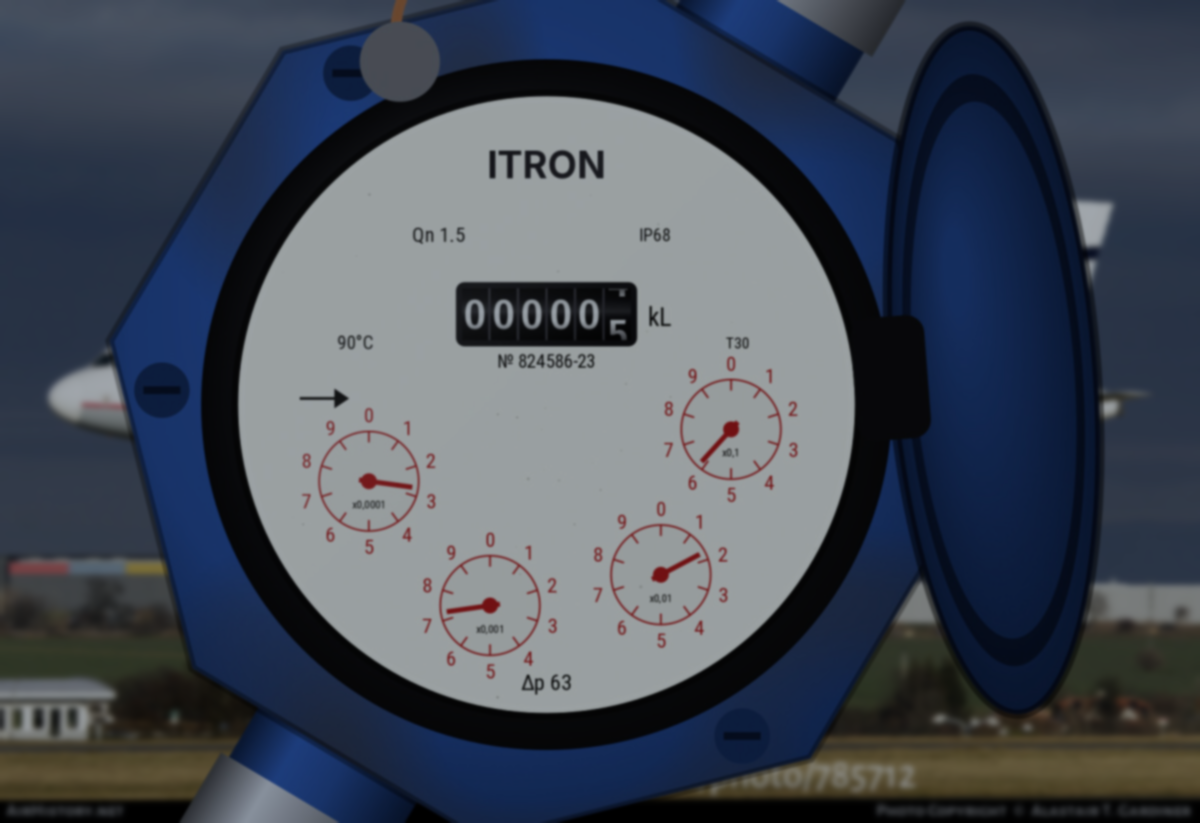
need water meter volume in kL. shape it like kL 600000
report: kL 4.6172
